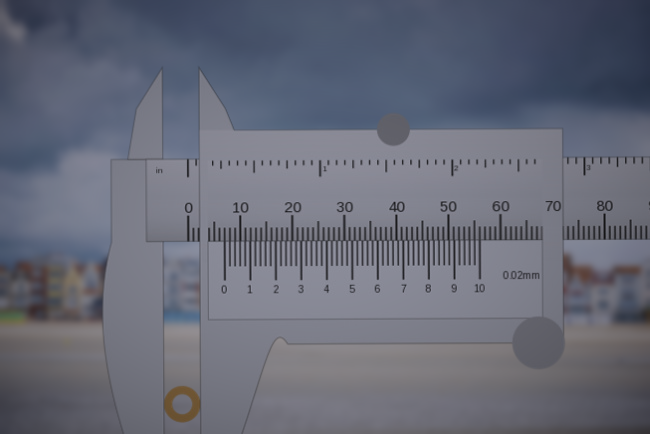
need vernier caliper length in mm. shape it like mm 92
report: mm 7.0
